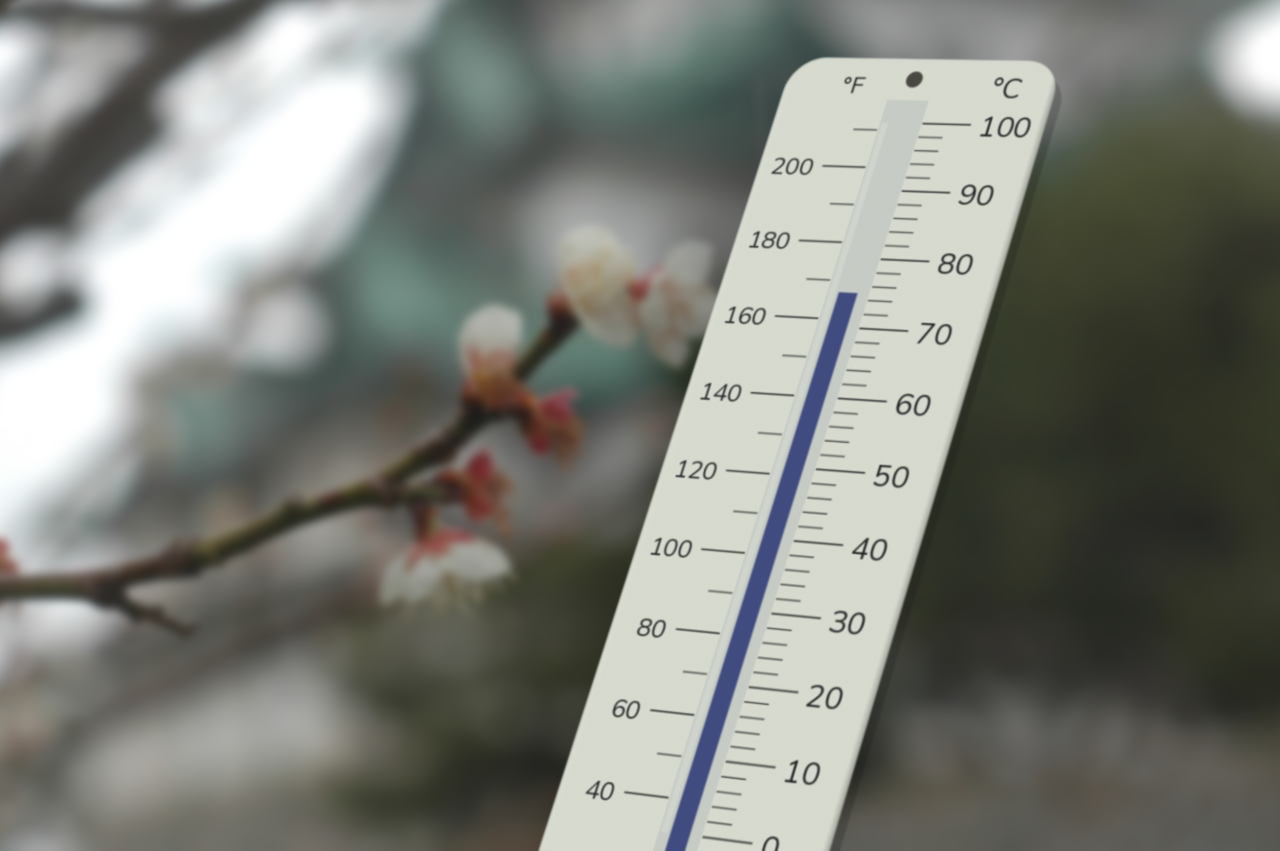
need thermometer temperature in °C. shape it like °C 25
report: °C 75
